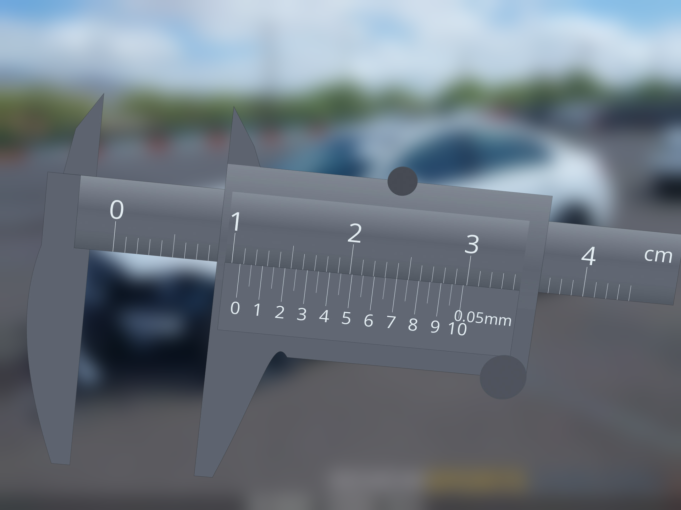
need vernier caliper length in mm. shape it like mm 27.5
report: mm 10.7
